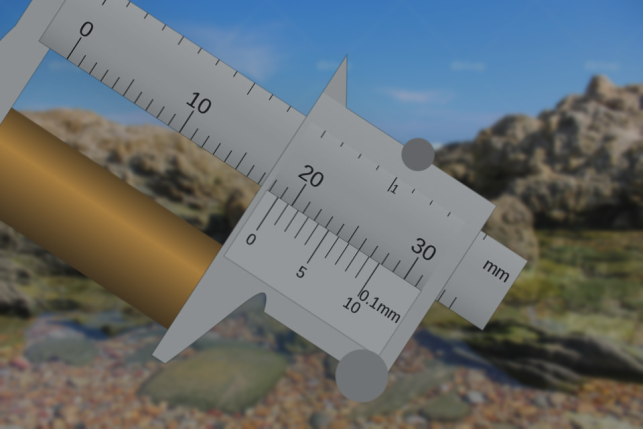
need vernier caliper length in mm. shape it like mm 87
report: mm 18.8
